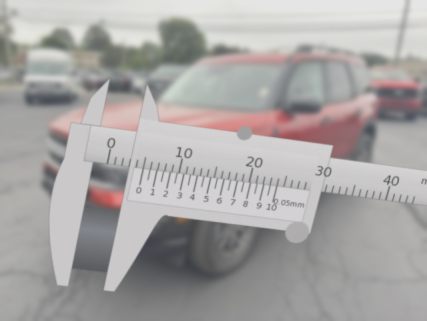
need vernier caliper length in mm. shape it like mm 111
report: mm 5.0
